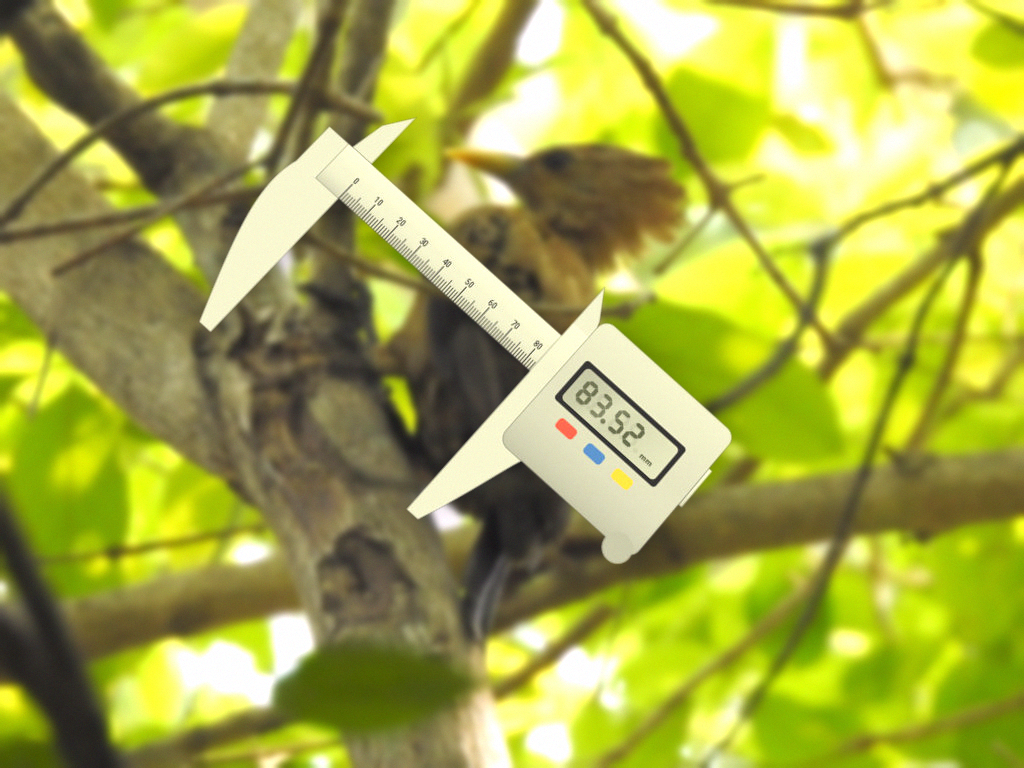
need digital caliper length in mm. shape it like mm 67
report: mm 83.52
